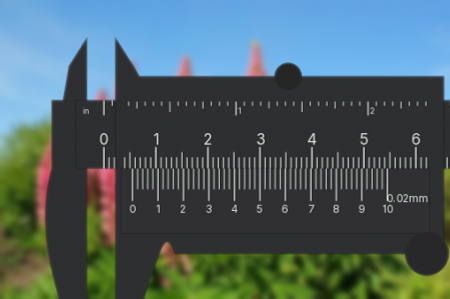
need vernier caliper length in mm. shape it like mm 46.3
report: mm 5.5
